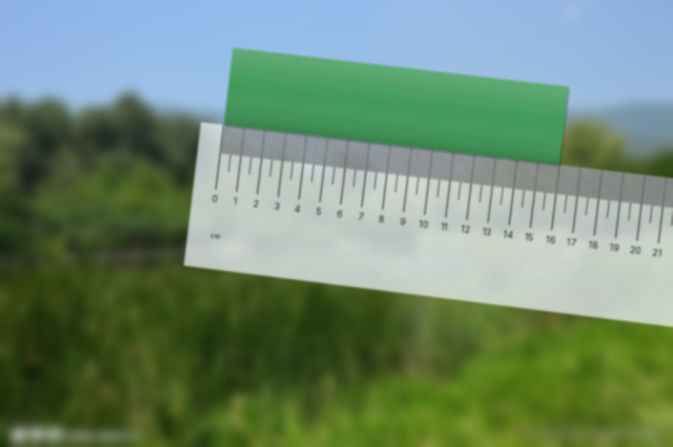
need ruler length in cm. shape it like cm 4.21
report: cm 16
